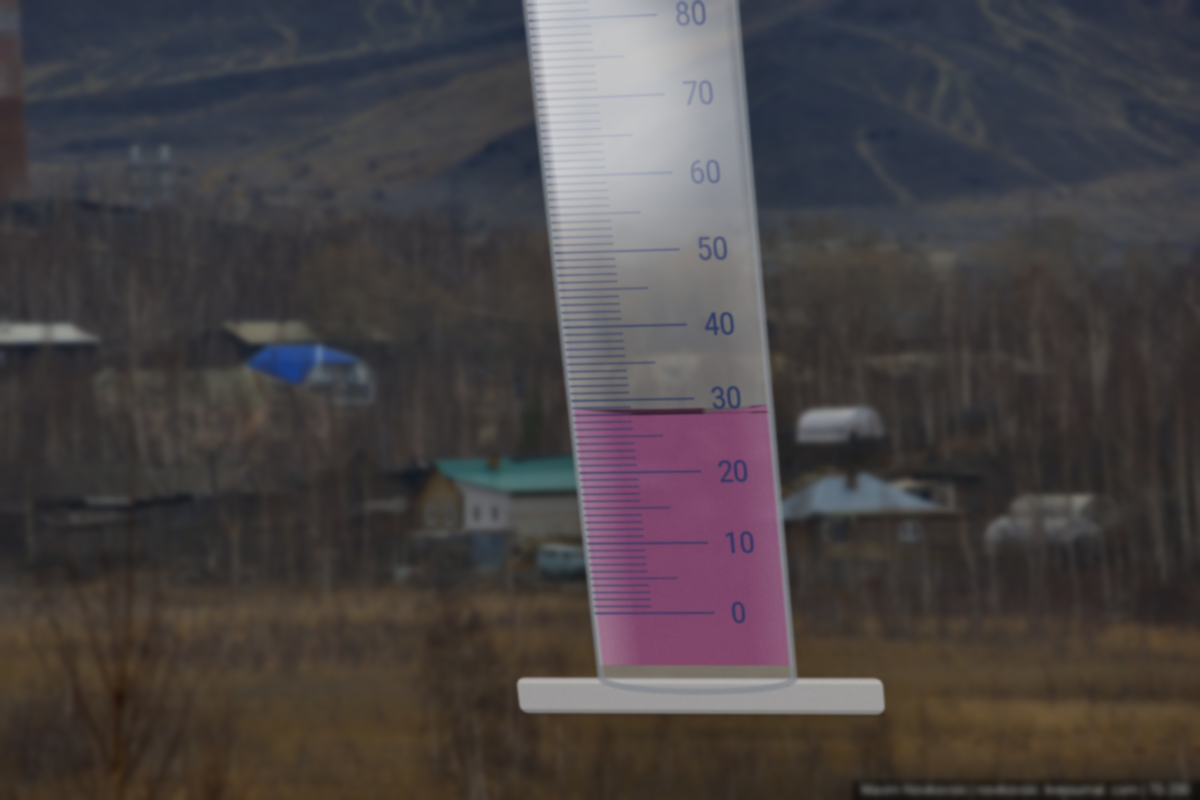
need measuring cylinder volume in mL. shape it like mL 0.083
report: mL 28
